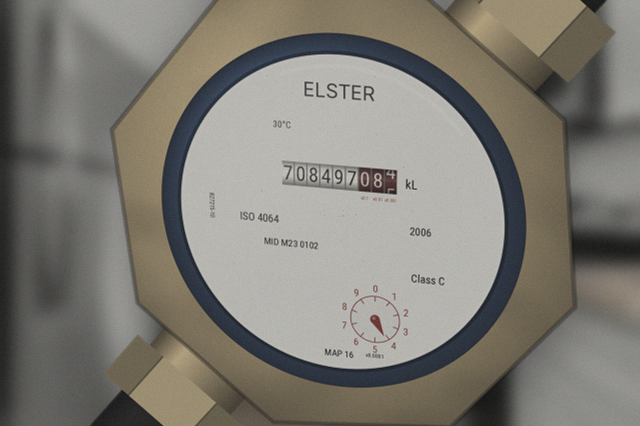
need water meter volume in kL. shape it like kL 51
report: kL 708497.0844
